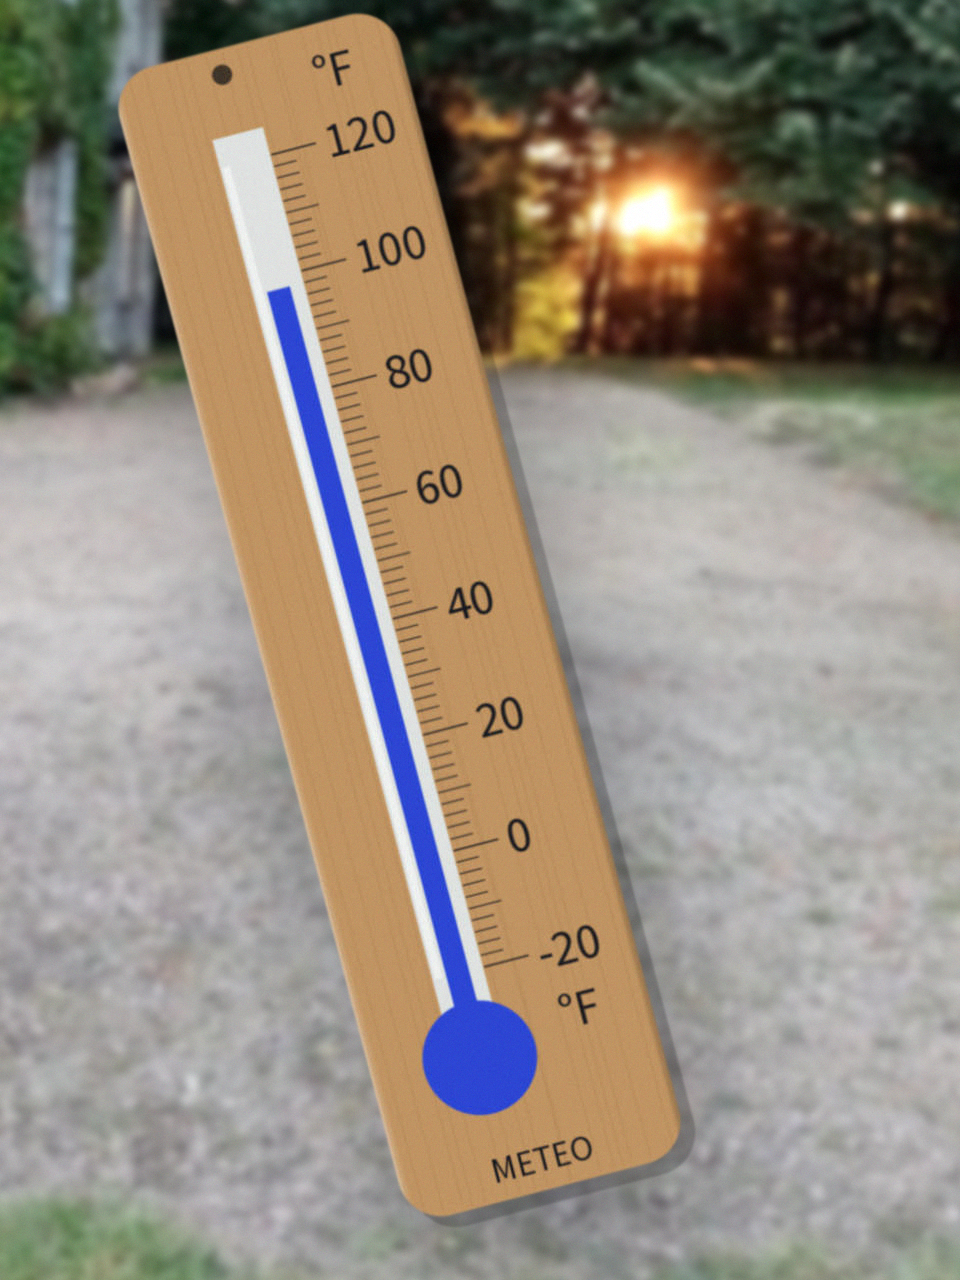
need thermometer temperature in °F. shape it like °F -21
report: °F 98
